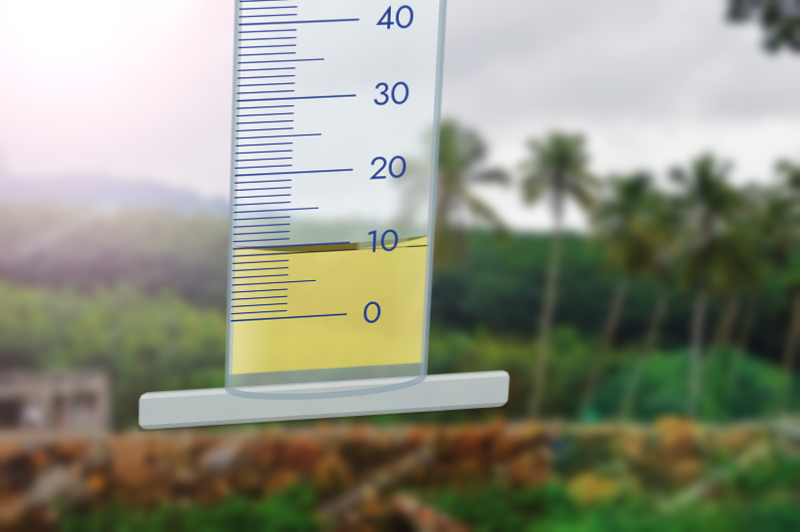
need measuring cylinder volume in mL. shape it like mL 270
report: mL 9
